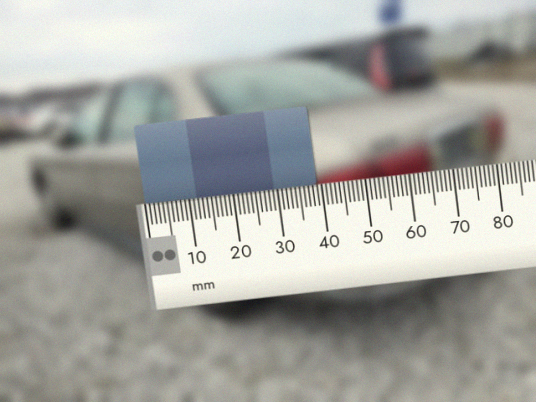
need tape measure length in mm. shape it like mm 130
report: mm 39
